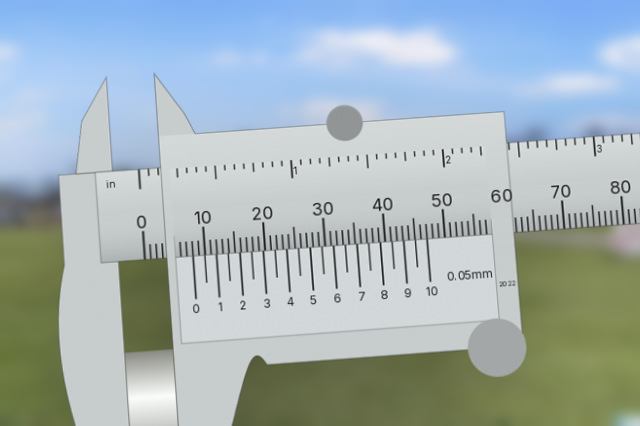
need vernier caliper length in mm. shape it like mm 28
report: mm 8.0
